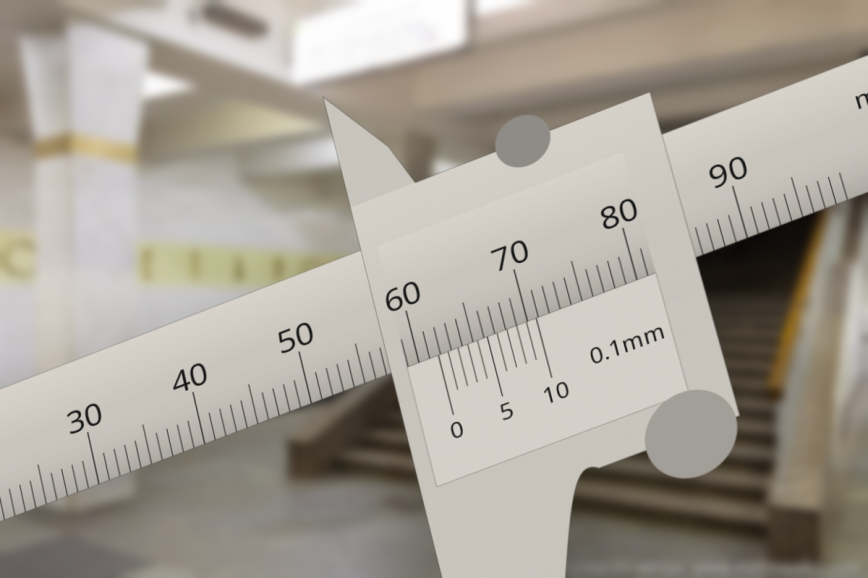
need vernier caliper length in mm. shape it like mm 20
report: mm 61.8
